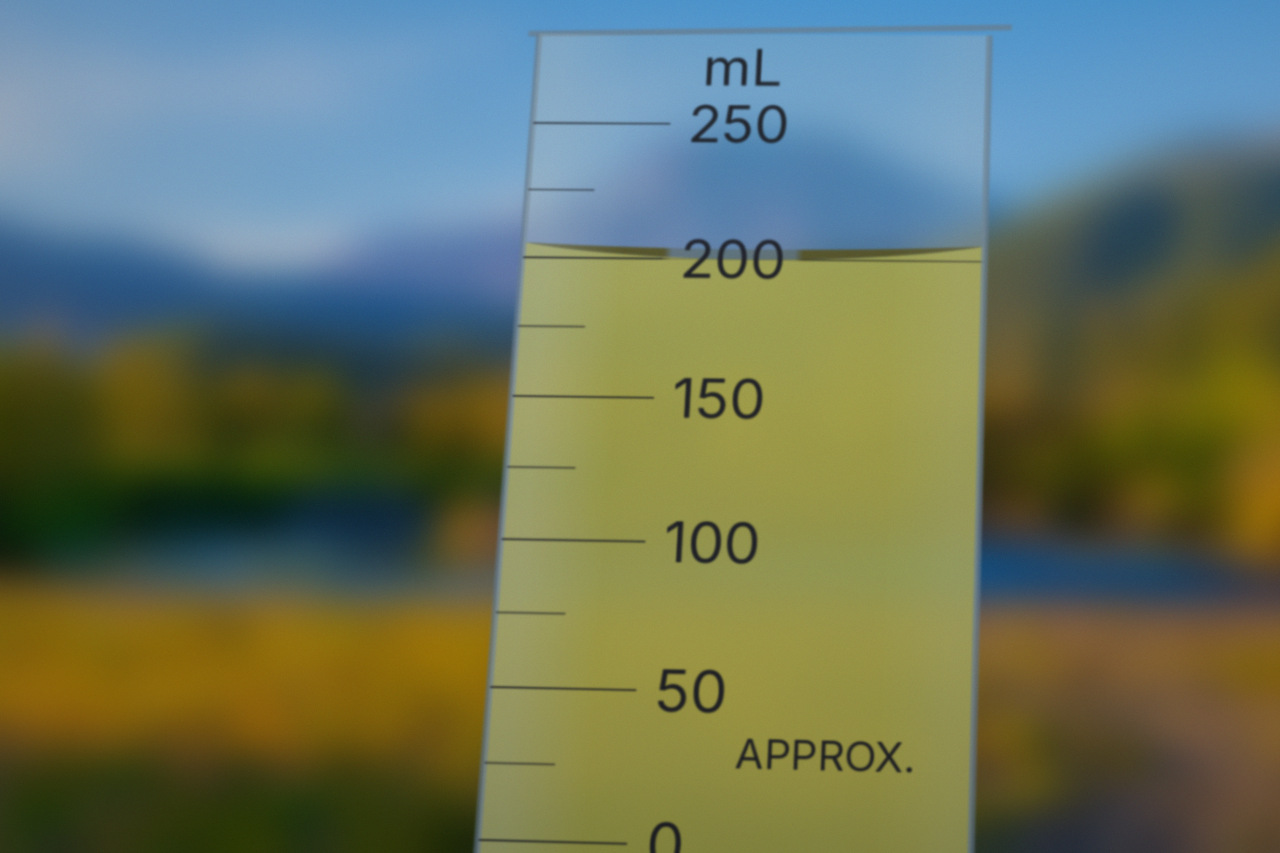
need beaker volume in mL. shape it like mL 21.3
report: mL 200
